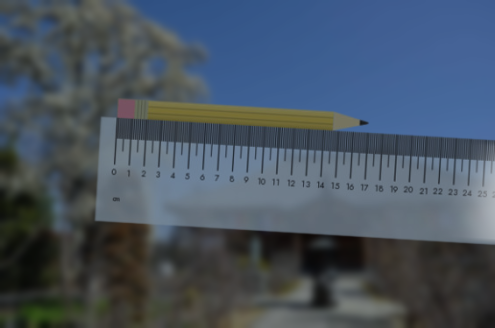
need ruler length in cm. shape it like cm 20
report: cm 17
